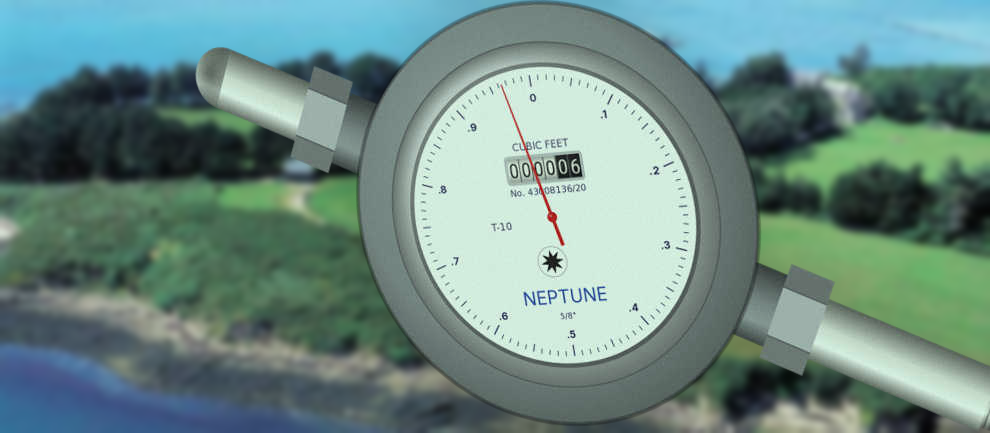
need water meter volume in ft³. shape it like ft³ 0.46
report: ft³ 5.96
